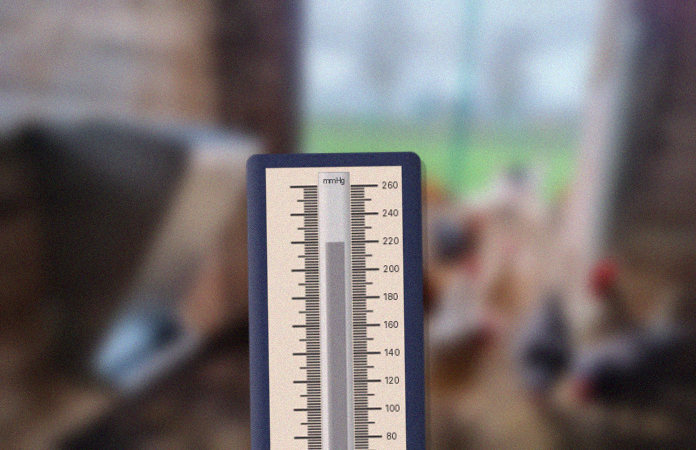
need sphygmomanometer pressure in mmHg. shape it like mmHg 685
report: mmHg 220
